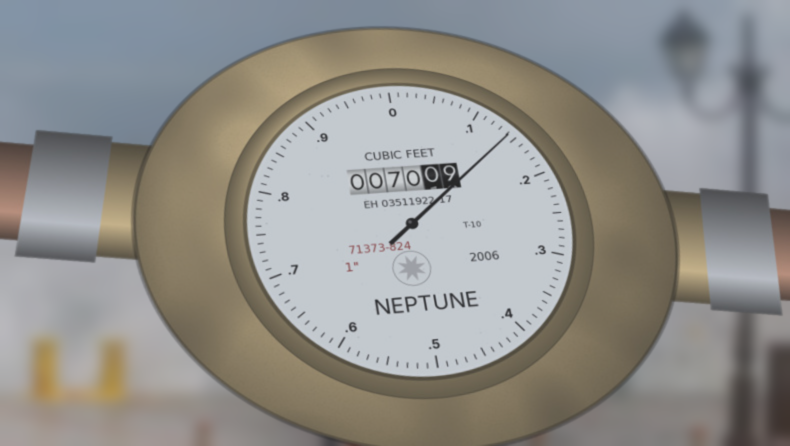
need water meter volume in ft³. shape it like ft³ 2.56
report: ft³ 7009.14
